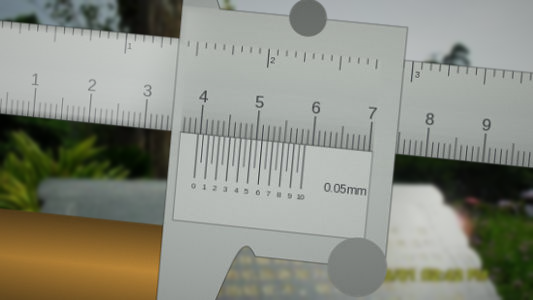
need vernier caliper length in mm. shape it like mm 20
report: mm 39.6
